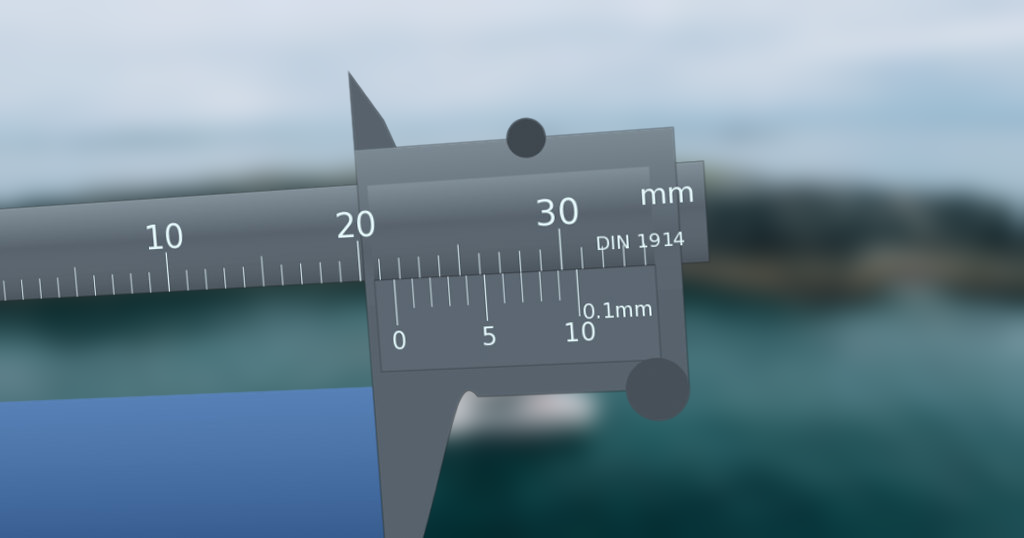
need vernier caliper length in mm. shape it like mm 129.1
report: mm 21.7
